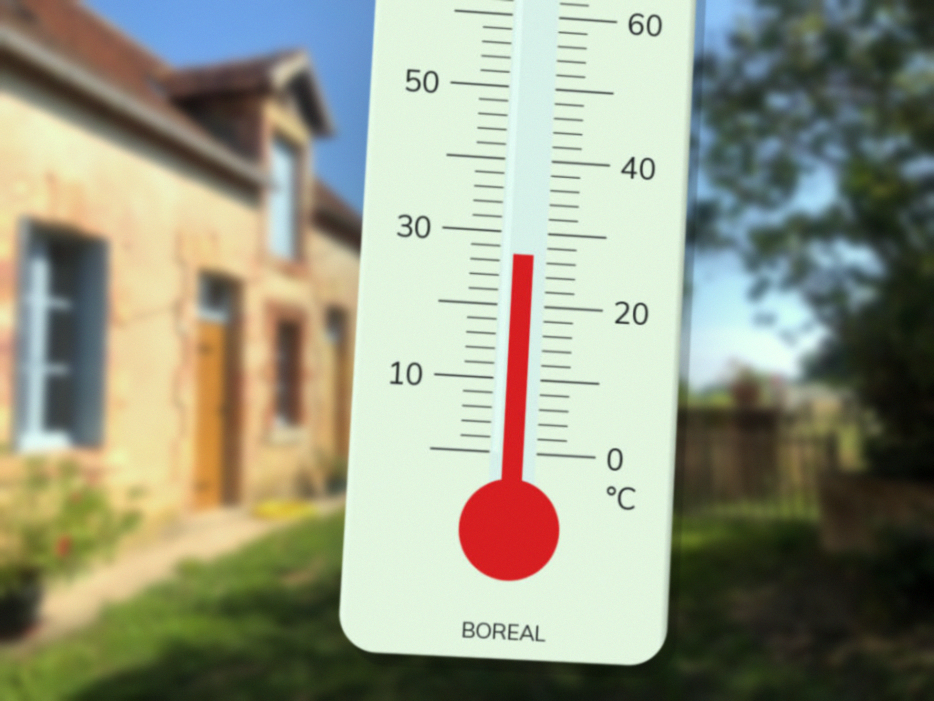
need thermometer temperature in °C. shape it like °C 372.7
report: °C 27
